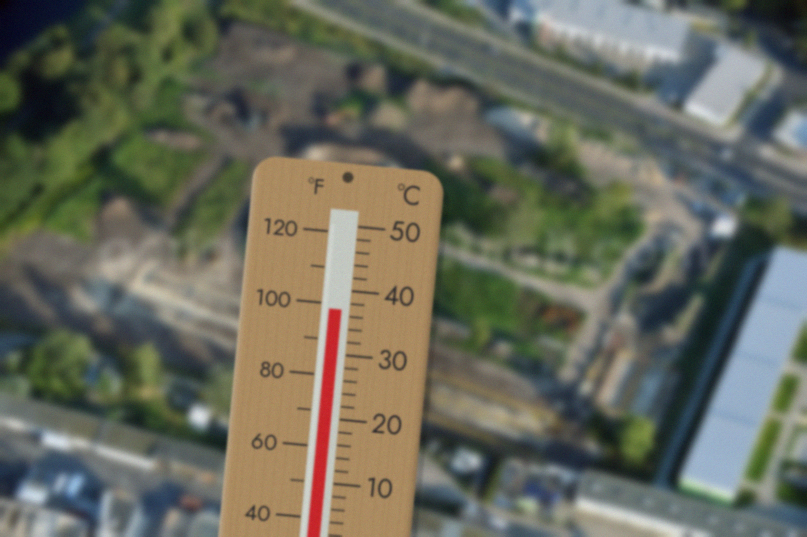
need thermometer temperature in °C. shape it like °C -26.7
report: °C 37
